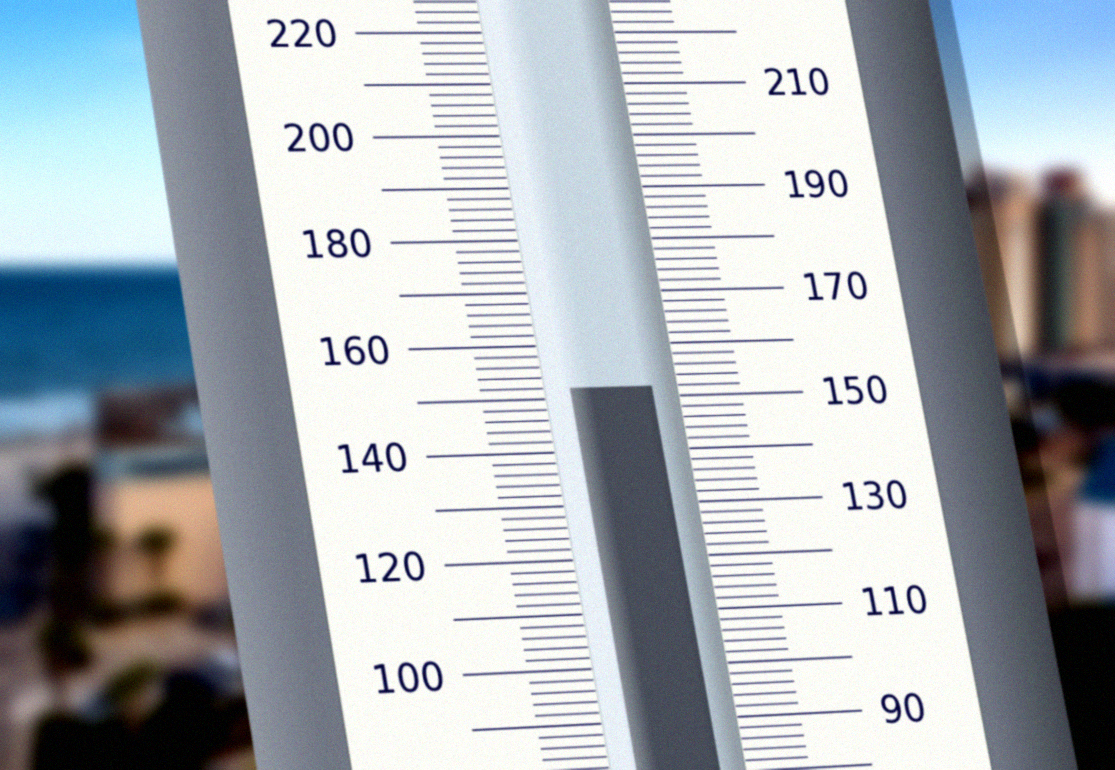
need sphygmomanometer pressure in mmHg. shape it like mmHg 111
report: mmHg 152
